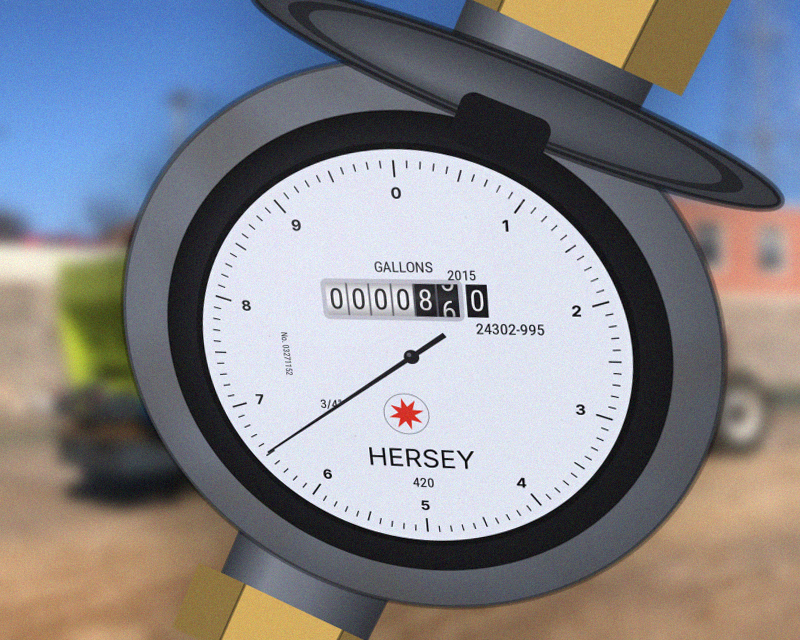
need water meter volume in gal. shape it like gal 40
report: gal 856.5
